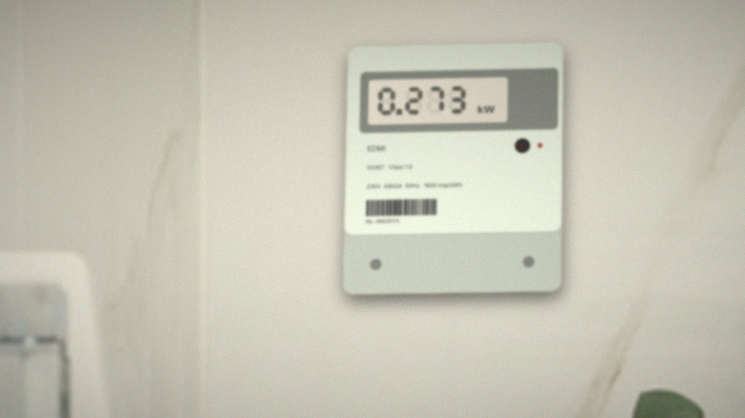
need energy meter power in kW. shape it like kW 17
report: kW 0.273
